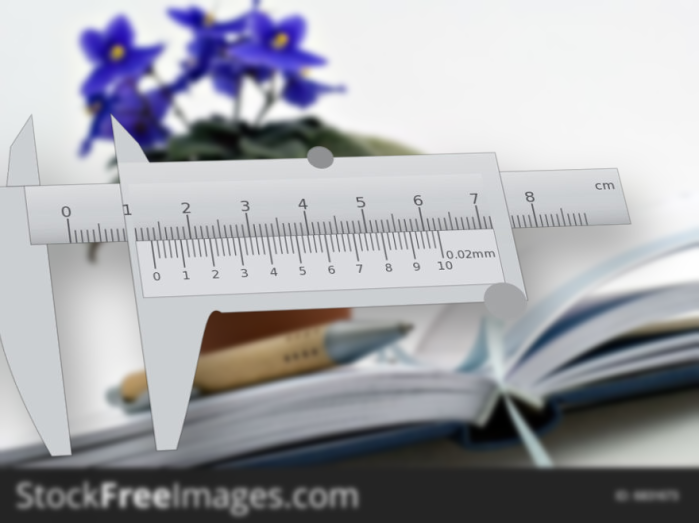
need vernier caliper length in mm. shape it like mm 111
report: mm 13.4
